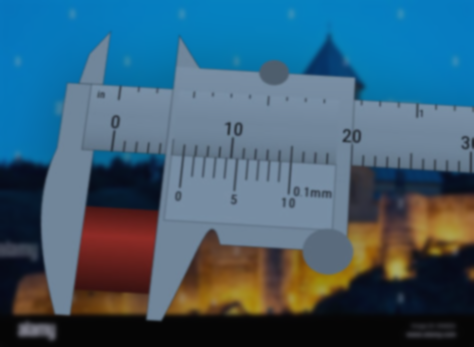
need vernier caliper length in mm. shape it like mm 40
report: mm 6.0
